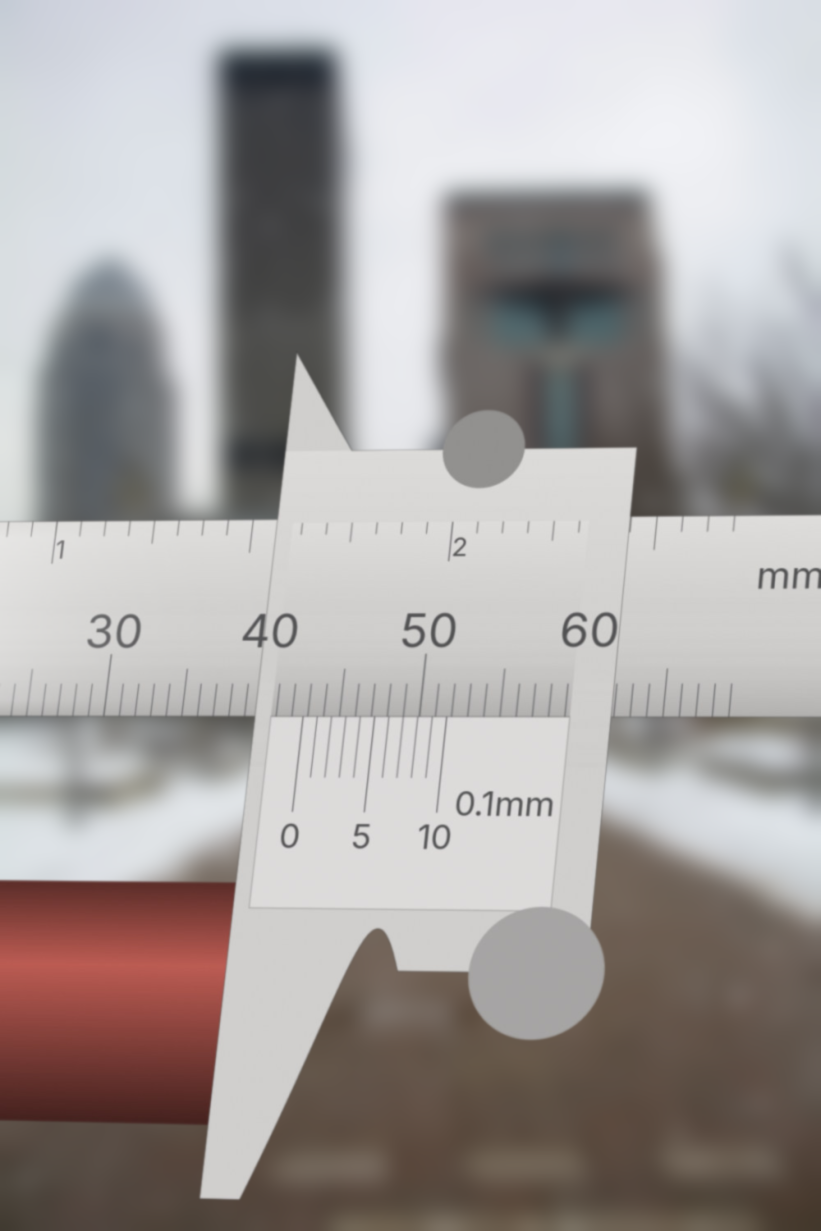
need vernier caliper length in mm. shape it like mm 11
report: mm 42.7
